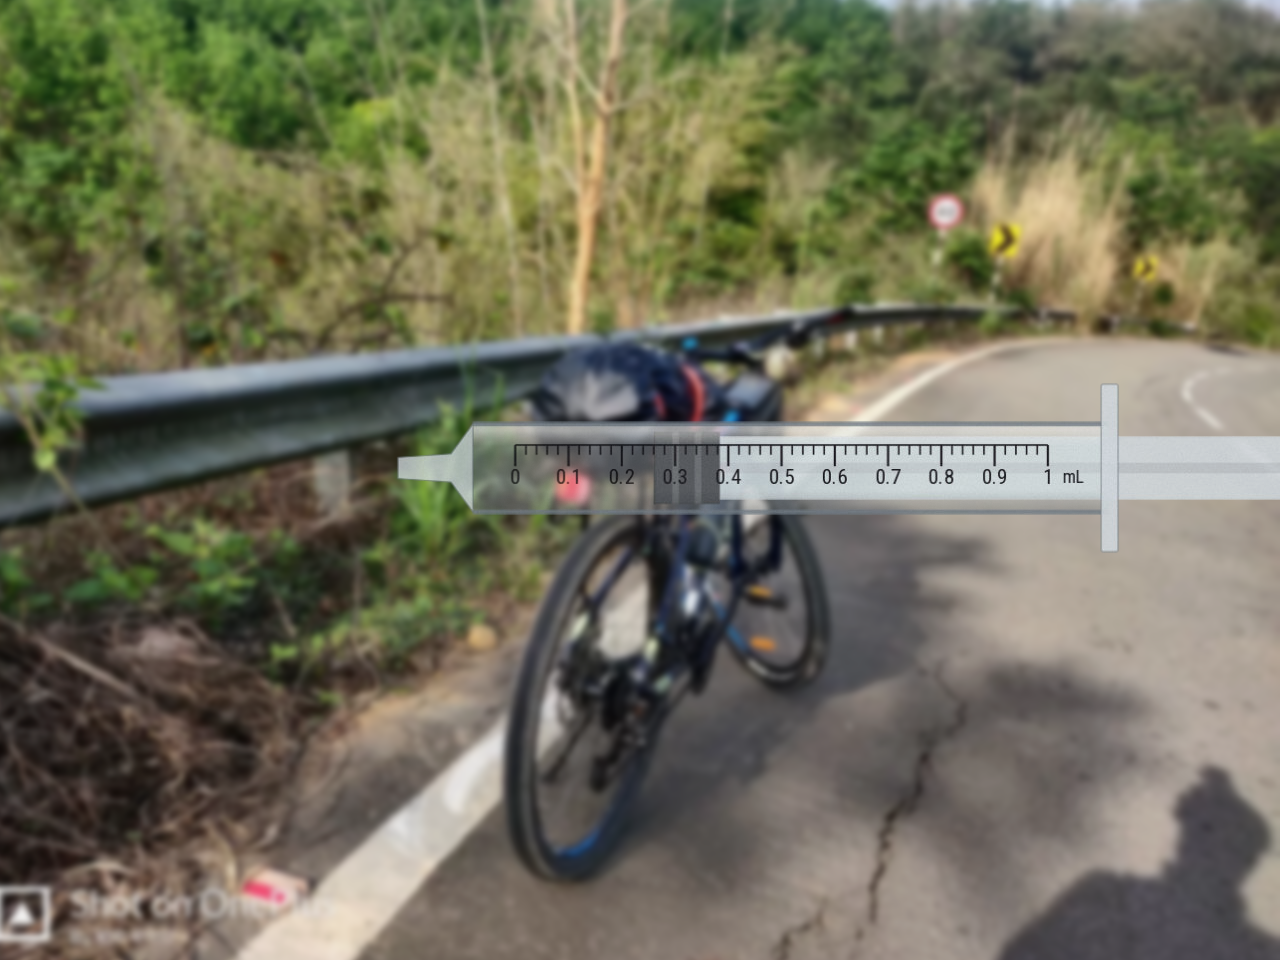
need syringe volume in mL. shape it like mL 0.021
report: mL 0.26
